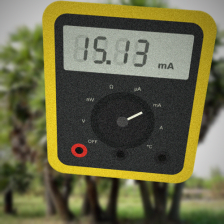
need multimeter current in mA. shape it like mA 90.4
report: mA 15.13
